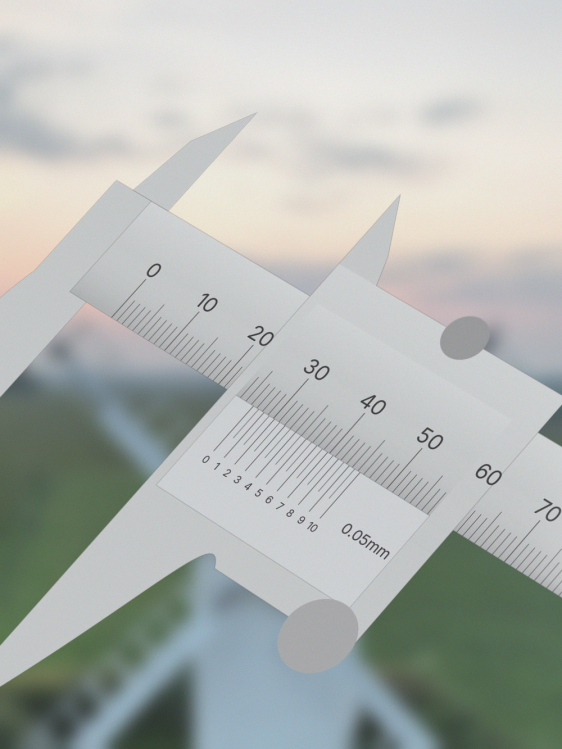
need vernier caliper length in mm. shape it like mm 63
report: mm 26.4
